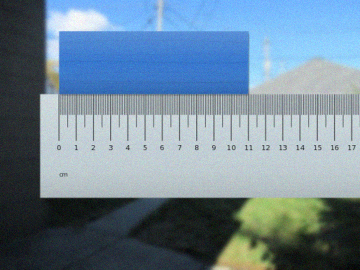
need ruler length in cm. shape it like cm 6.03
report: cm 11
